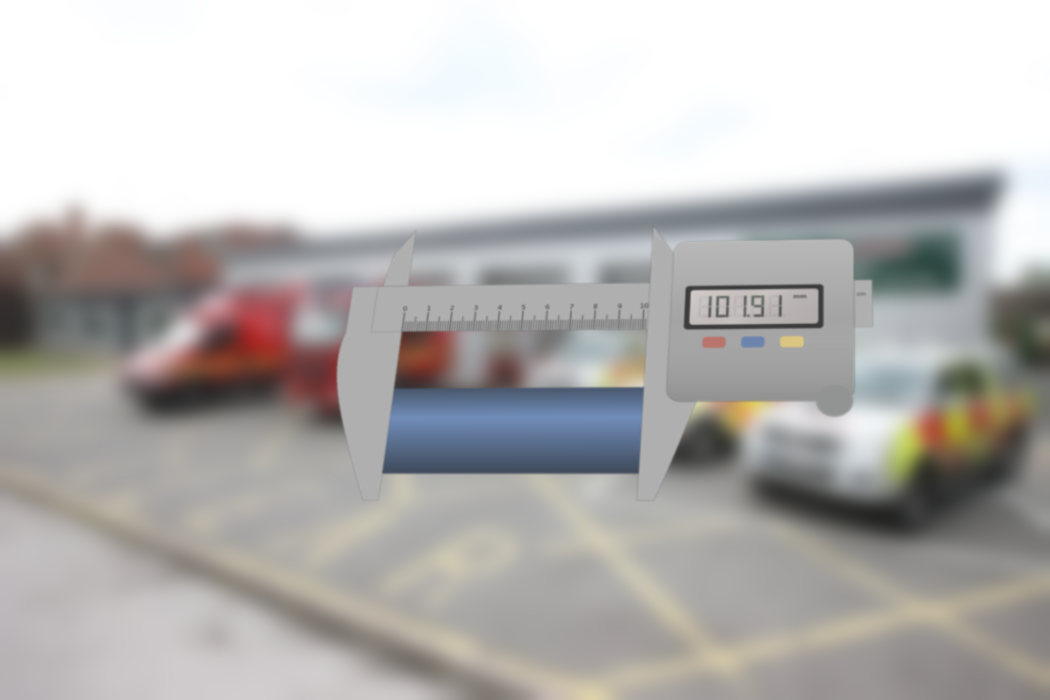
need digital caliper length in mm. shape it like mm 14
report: mm 101.91
